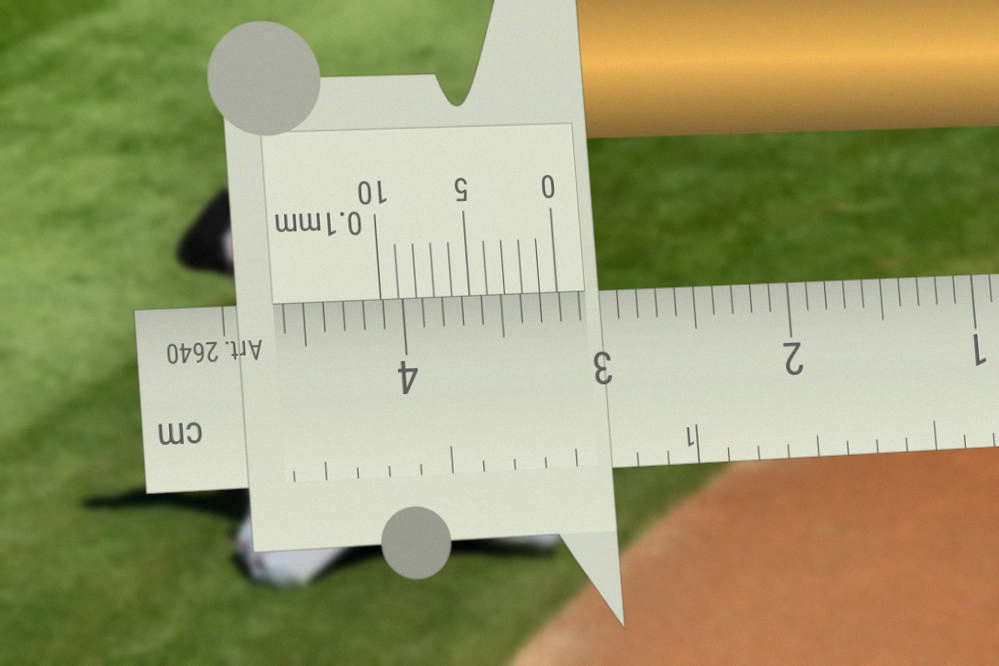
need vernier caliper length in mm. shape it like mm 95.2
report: mm 32.1
